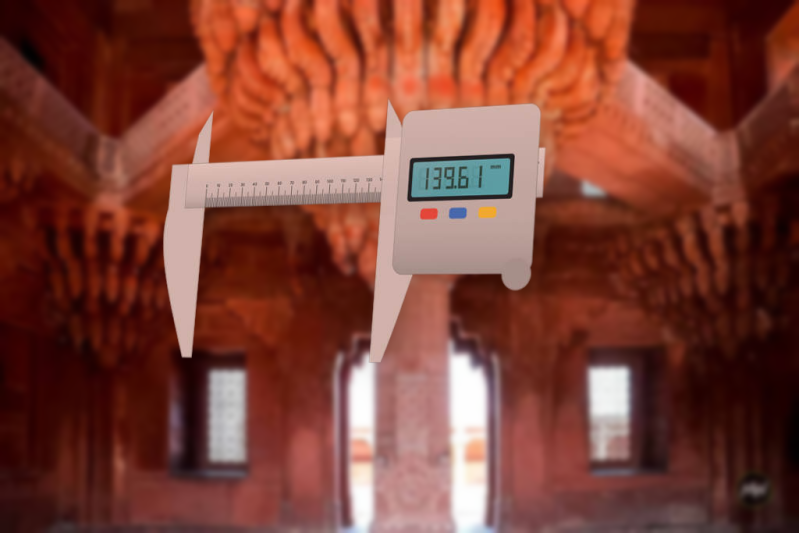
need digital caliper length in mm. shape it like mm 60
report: mm 139.61
